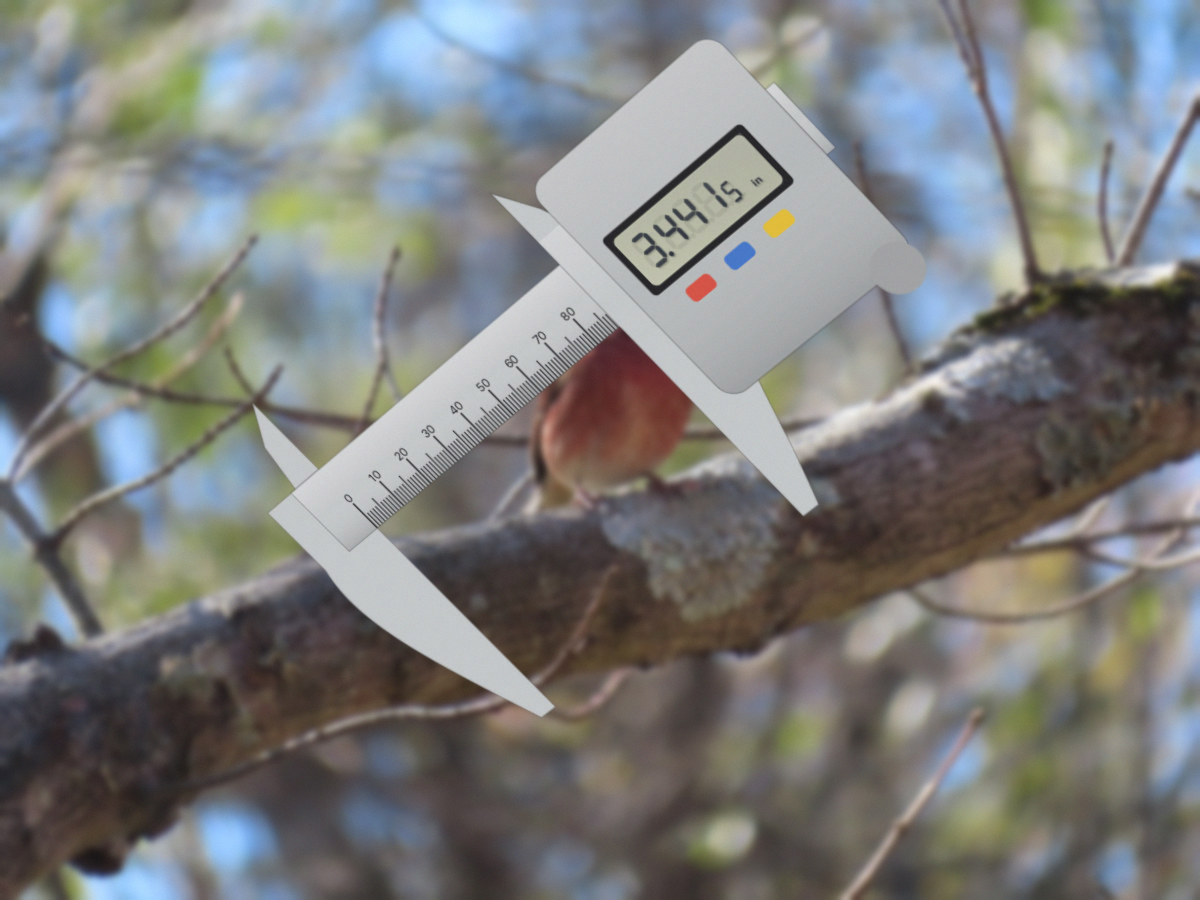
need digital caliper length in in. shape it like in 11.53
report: in 3.4415
